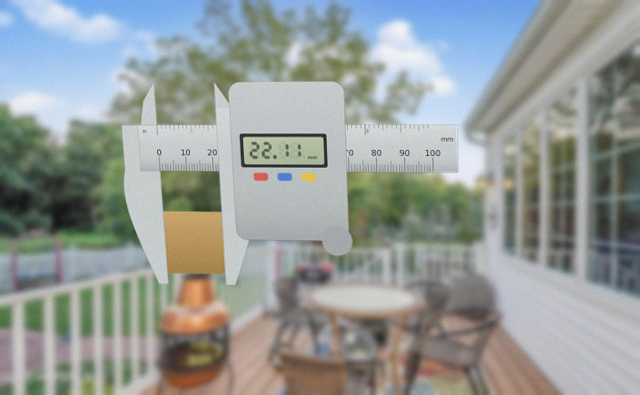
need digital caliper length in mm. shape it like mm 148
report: mm 22.11
